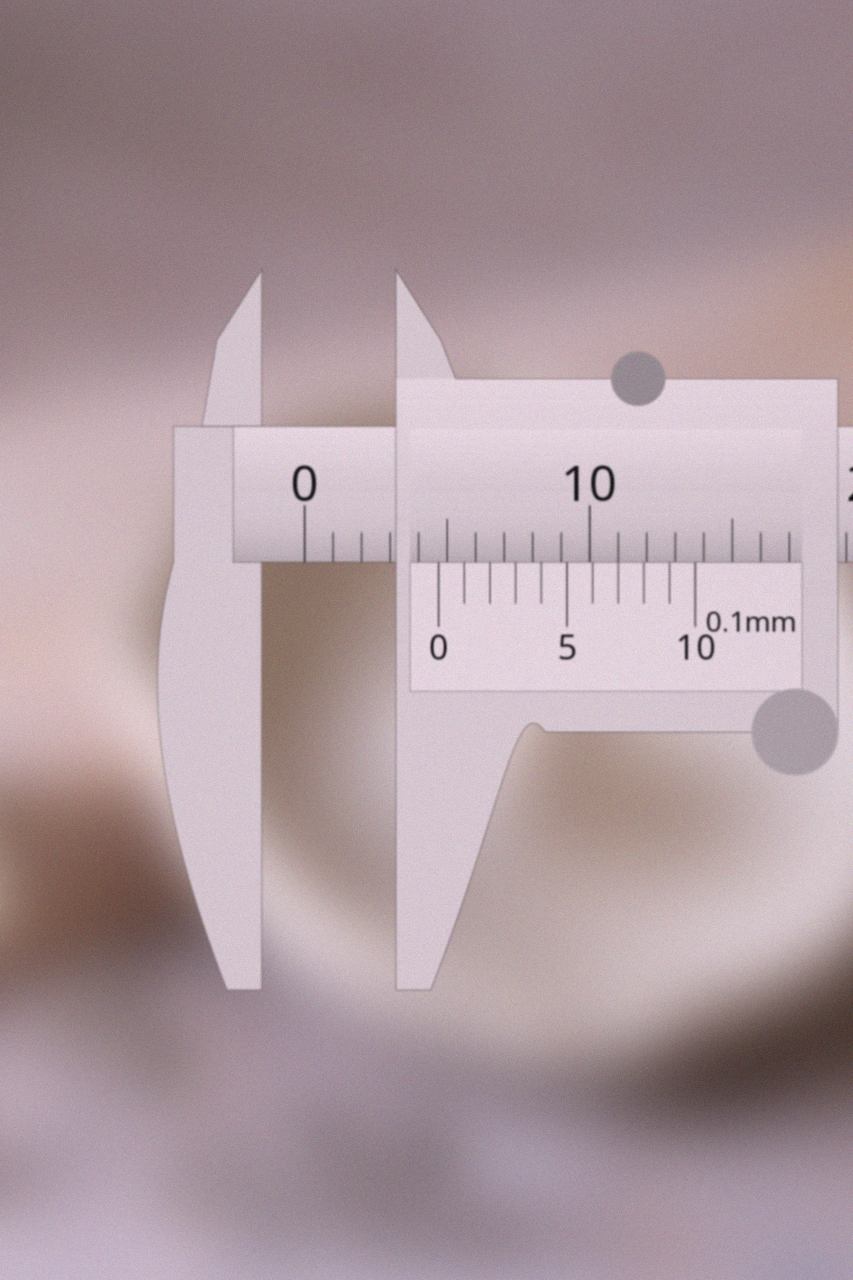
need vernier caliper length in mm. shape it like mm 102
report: mm 4.7
